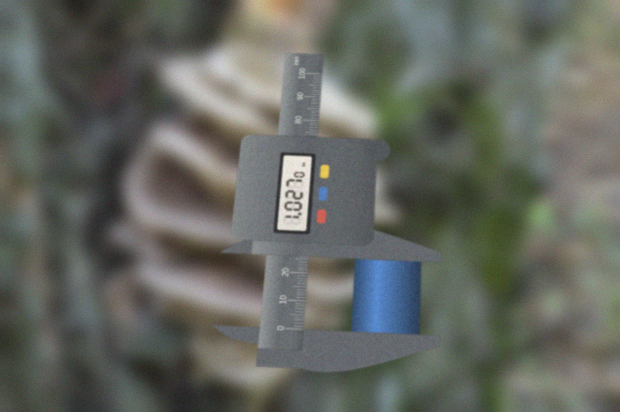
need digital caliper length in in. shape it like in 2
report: in 1.0270
